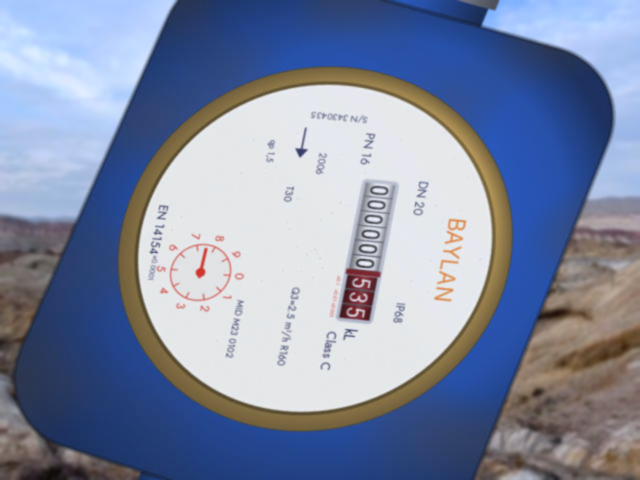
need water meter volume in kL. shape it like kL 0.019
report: kL 0.5357
